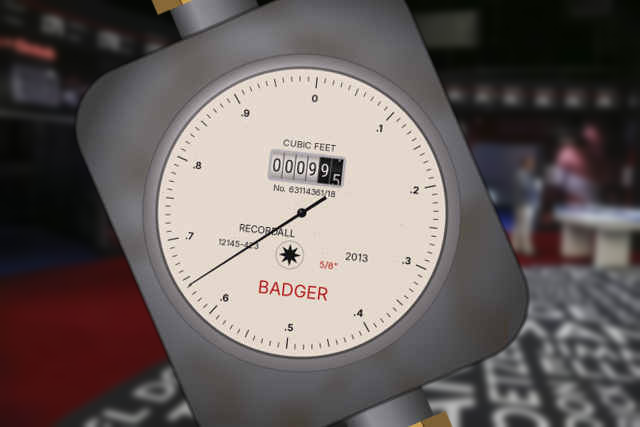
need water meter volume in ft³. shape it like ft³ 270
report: ft³ 994.64
